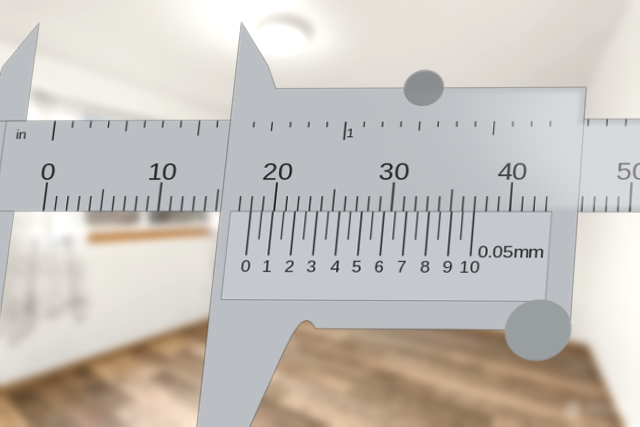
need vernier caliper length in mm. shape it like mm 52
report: mm 18.0
